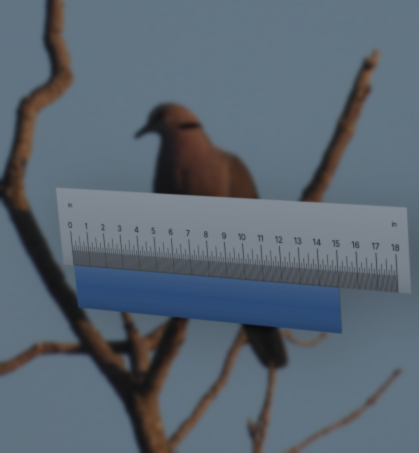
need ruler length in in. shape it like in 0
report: in 15
